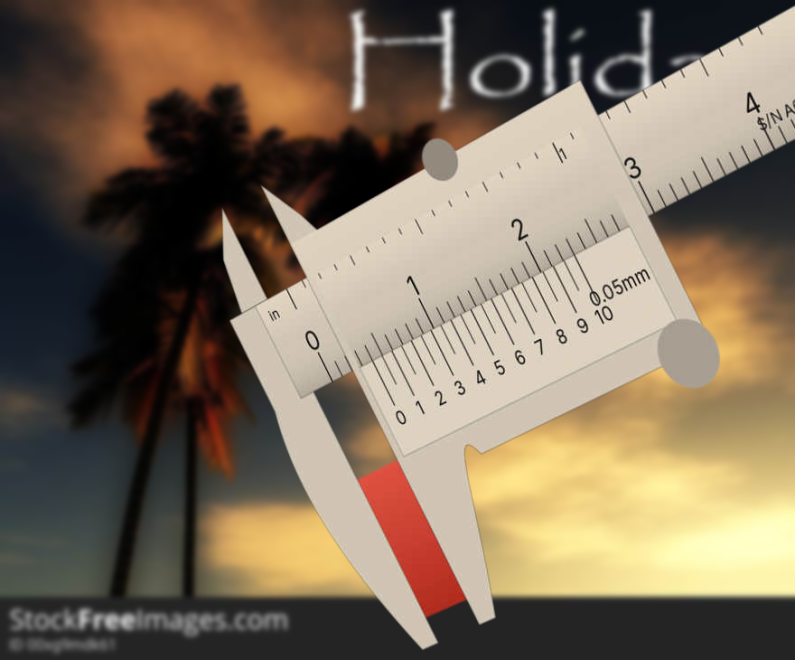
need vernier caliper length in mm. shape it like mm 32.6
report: mm 4.0
